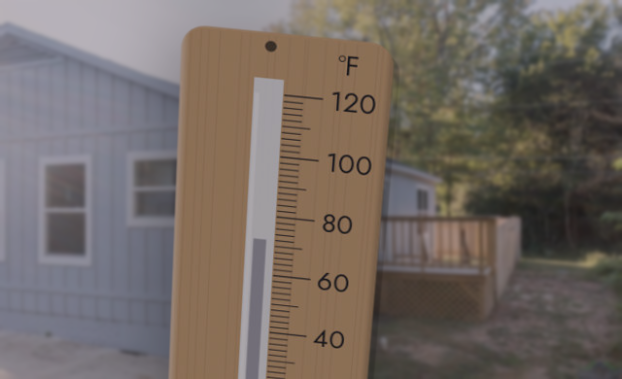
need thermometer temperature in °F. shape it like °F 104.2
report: °F 72
